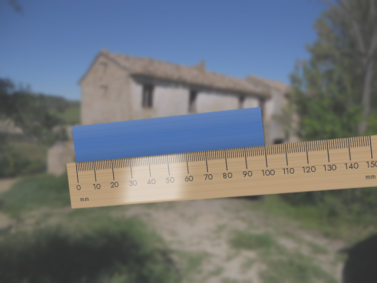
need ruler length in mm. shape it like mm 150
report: mm 100
